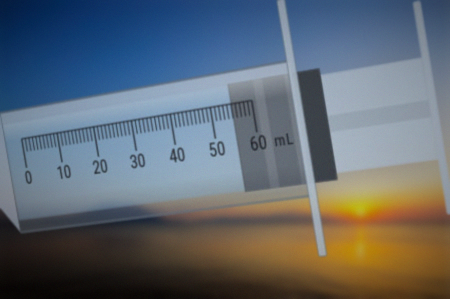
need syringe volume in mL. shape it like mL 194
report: mL 55
